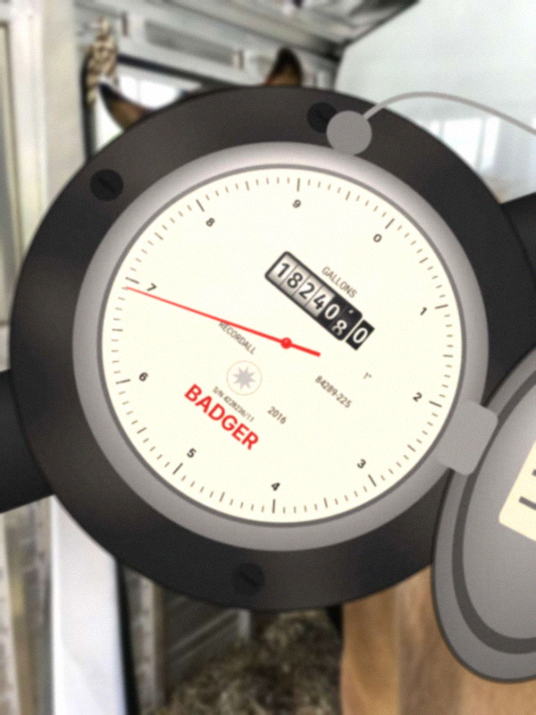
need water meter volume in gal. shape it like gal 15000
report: gal 1824076.9
